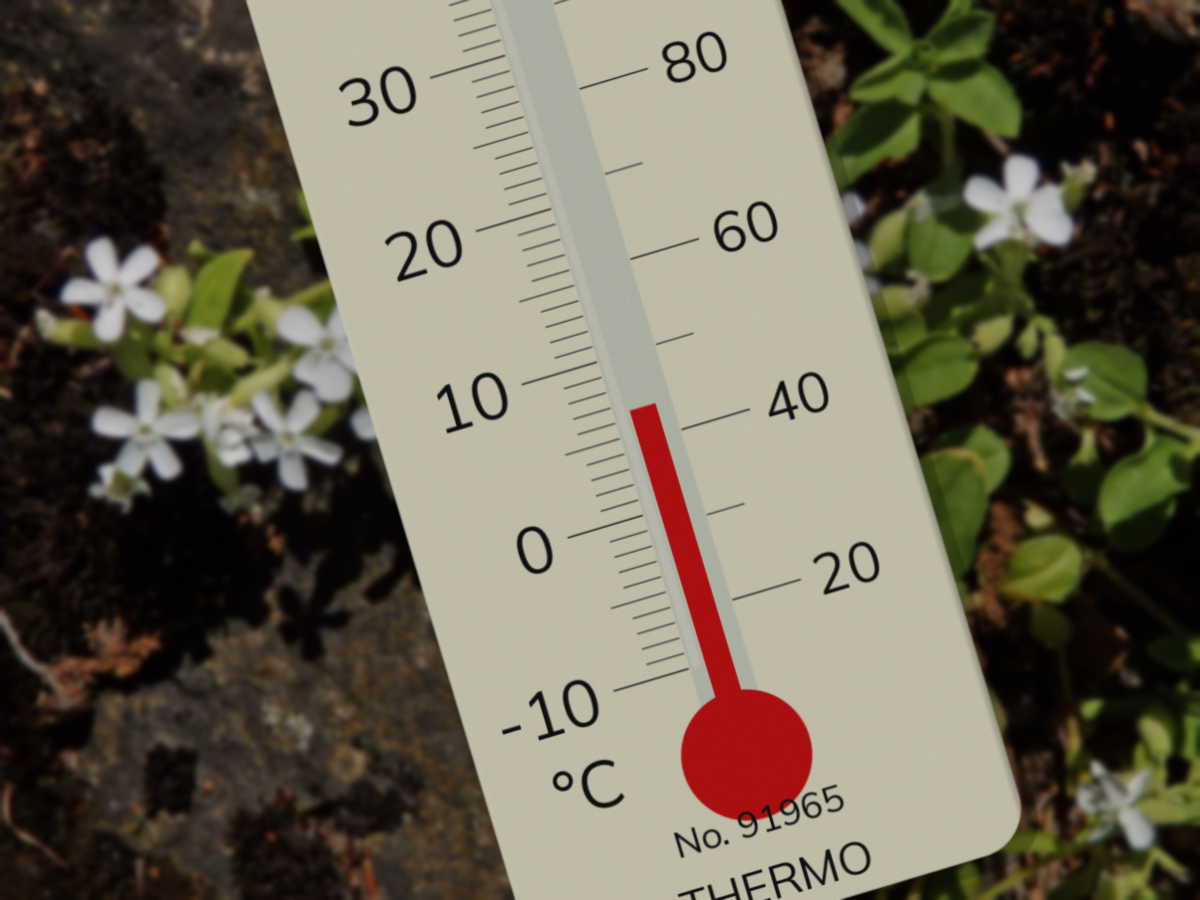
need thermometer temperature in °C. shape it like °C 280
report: °C 6.5
